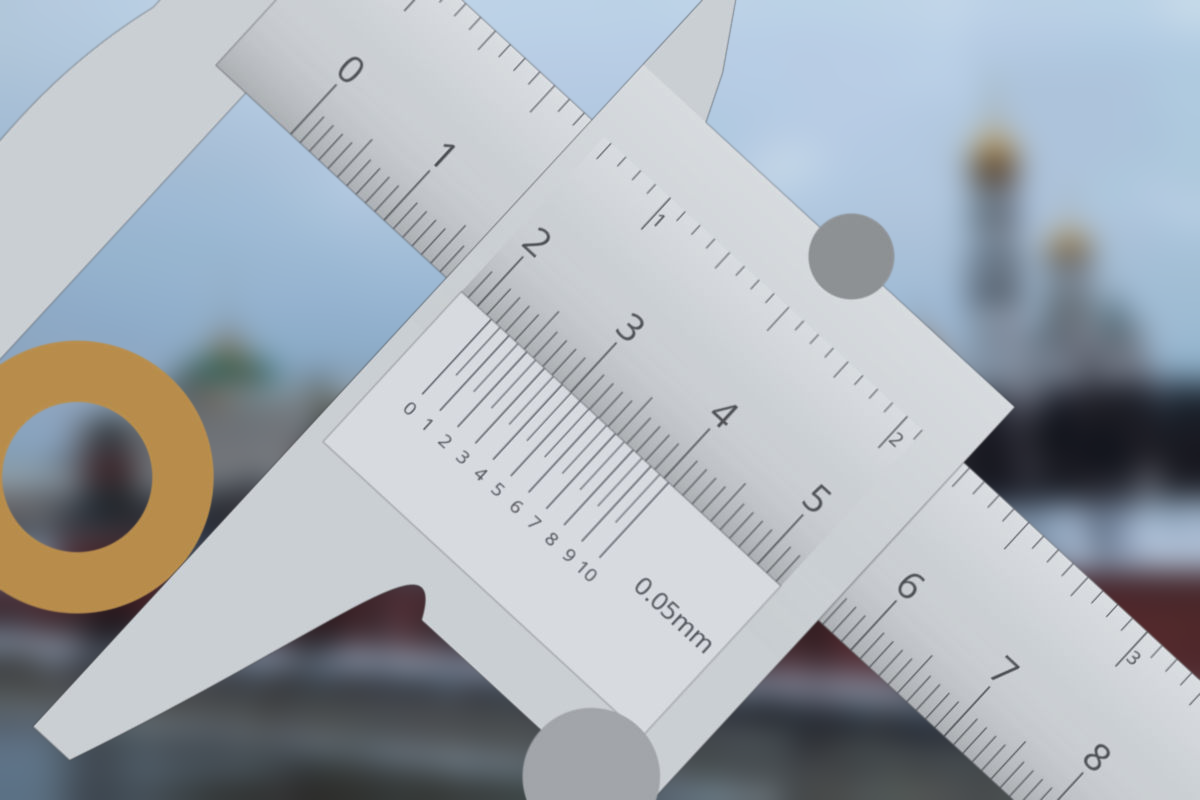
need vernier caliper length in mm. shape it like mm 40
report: mm 21.5
